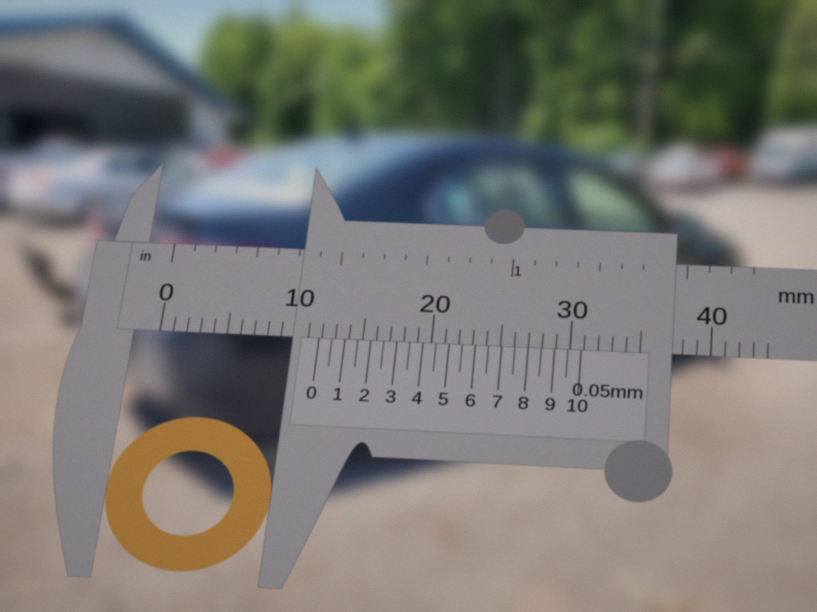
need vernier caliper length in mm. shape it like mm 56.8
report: mm 11.8
